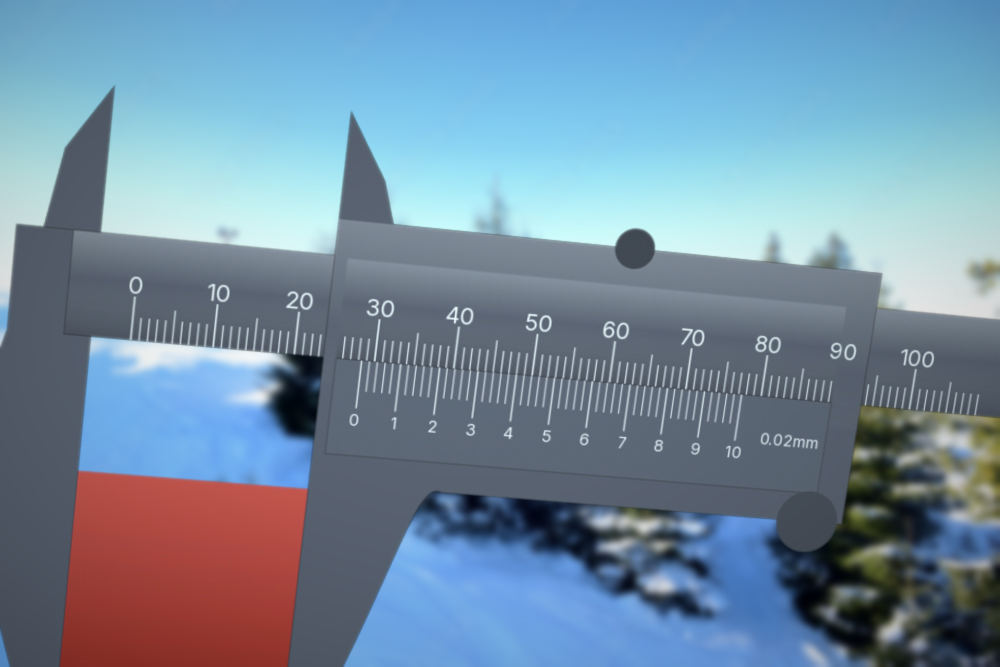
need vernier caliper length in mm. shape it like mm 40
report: mm 28.4
